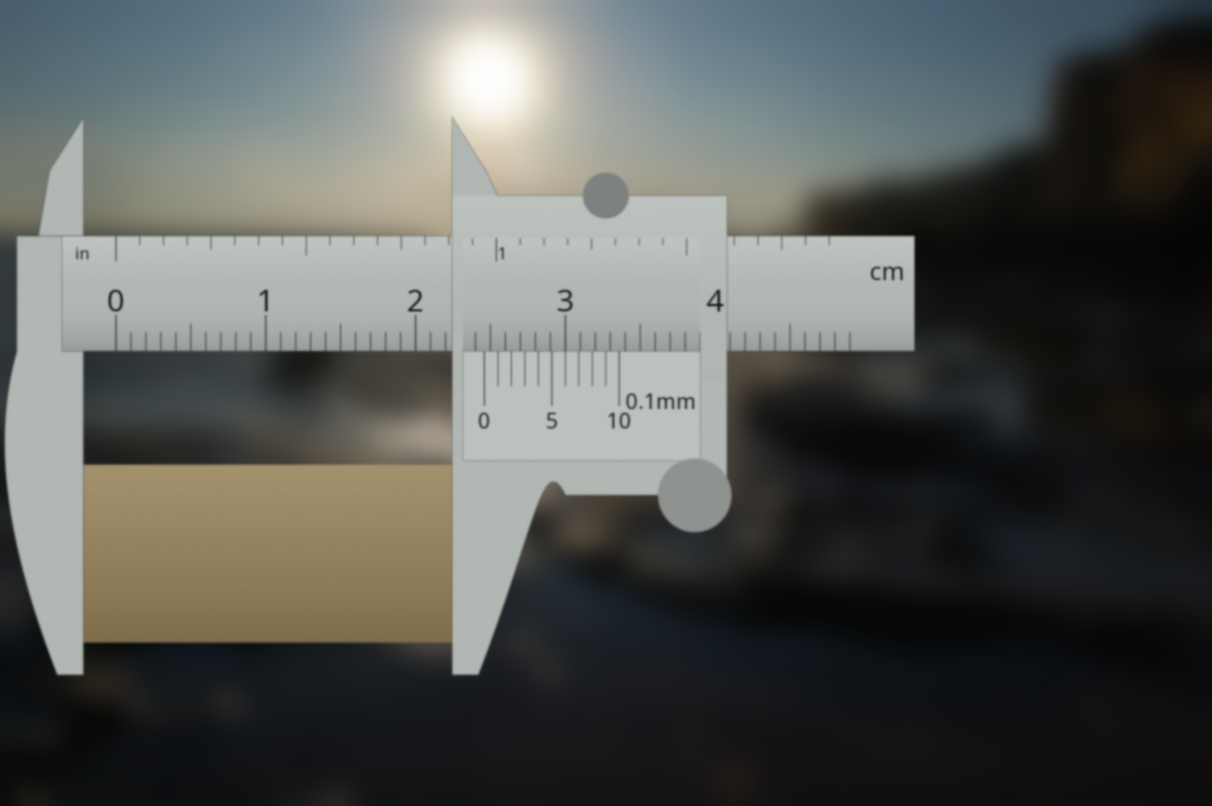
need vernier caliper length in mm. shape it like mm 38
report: mm 24.6
